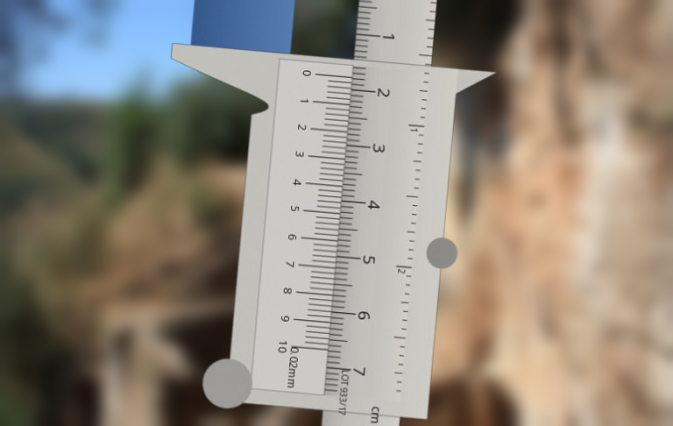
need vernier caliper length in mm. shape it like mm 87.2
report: mm 17.8
